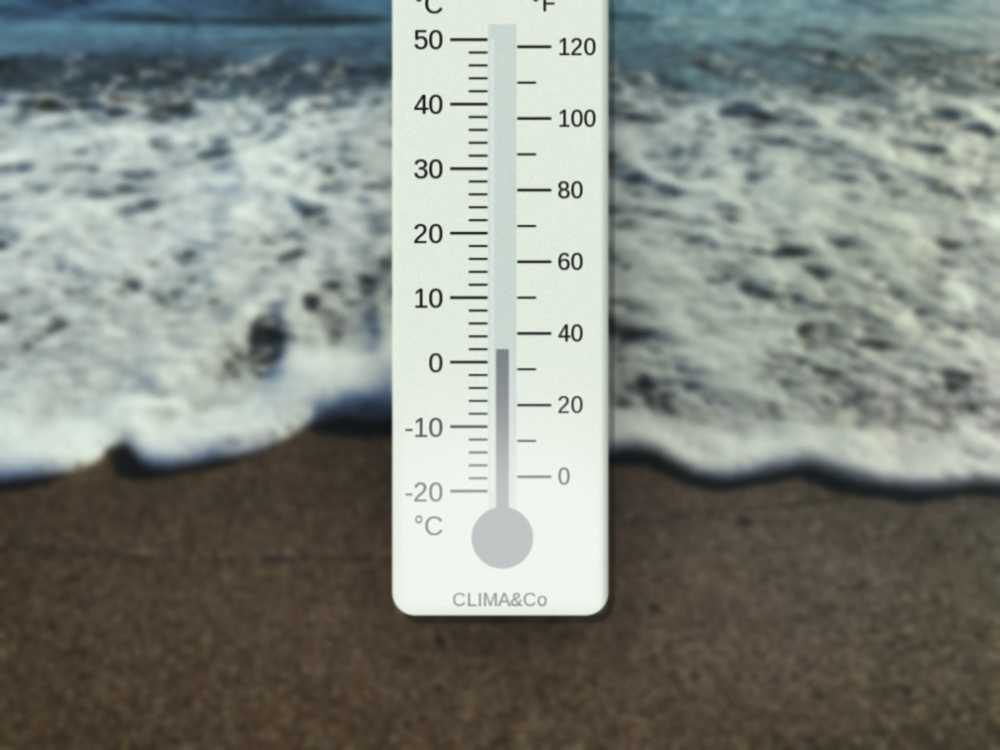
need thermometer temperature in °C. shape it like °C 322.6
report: °C 2
